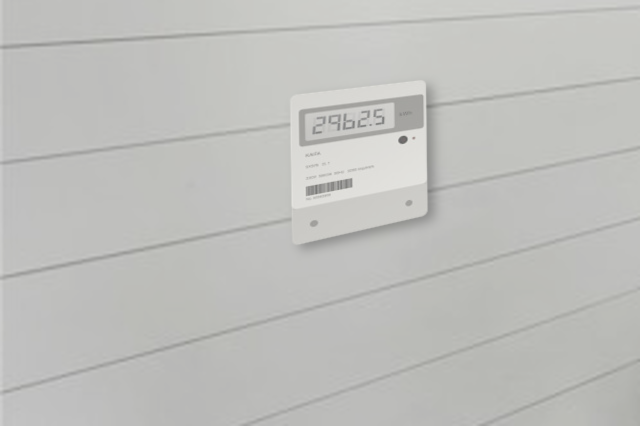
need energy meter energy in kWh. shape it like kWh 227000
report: kWh 2962.5
